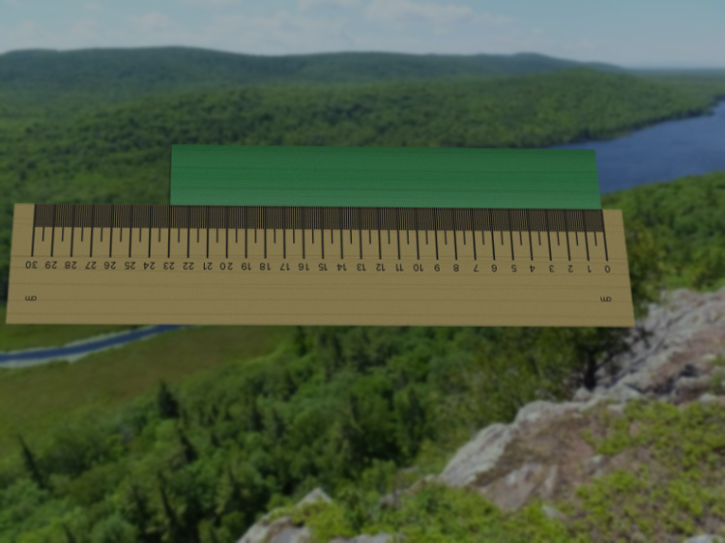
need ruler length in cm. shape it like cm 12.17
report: cm 23
